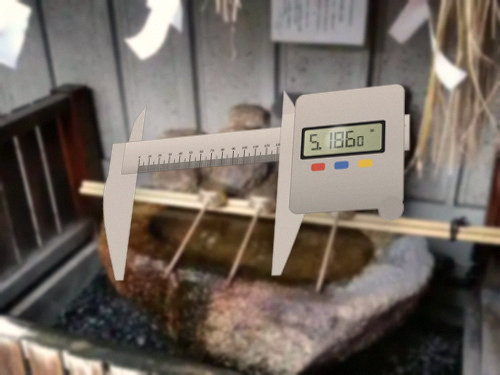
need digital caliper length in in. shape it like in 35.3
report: in 5.1860
